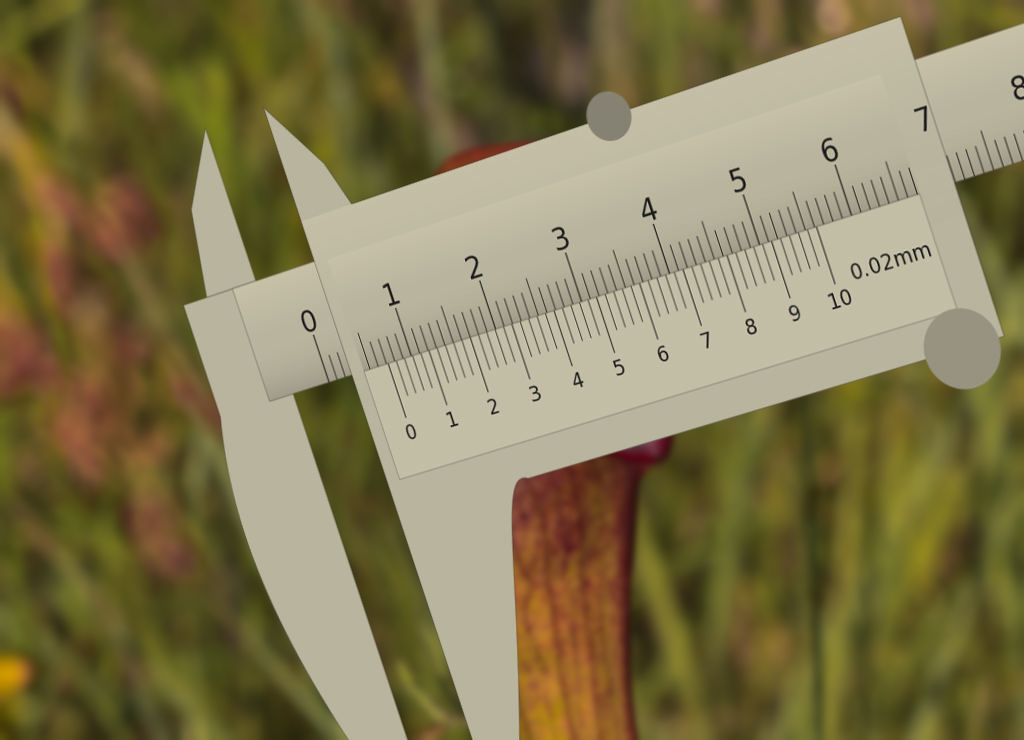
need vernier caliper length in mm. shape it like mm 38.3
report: mm 7.2
